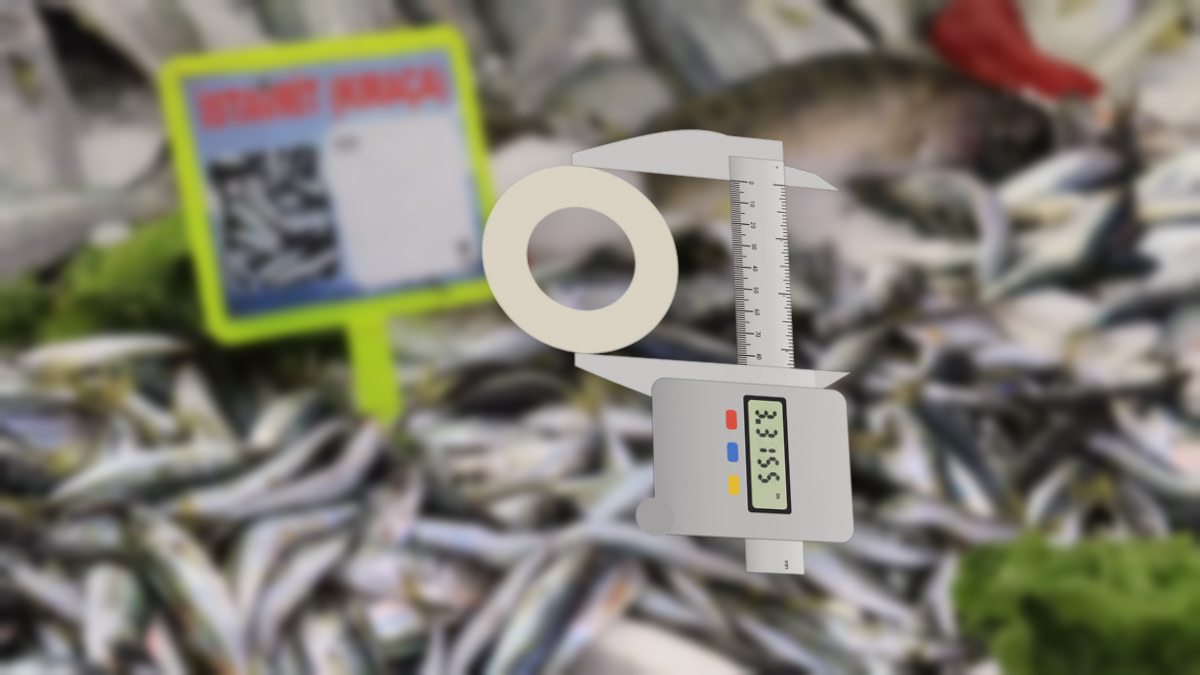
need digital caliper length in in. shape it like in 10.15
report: in 3.3155
